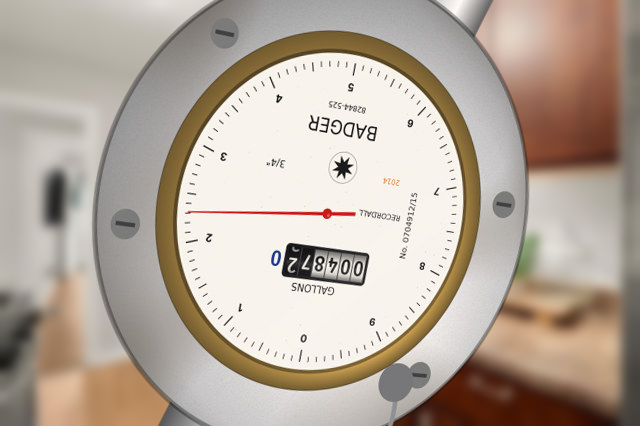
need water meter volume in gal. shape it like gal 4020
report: gal 48722.3
